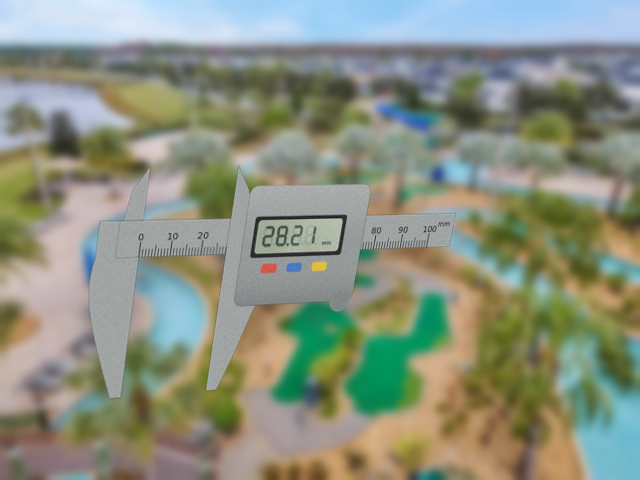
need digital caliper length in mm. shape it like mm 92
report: mm 28.21
